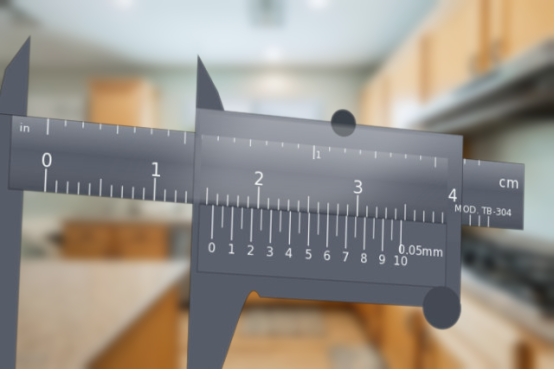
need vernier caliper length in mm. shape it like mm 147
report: mm 15.6
